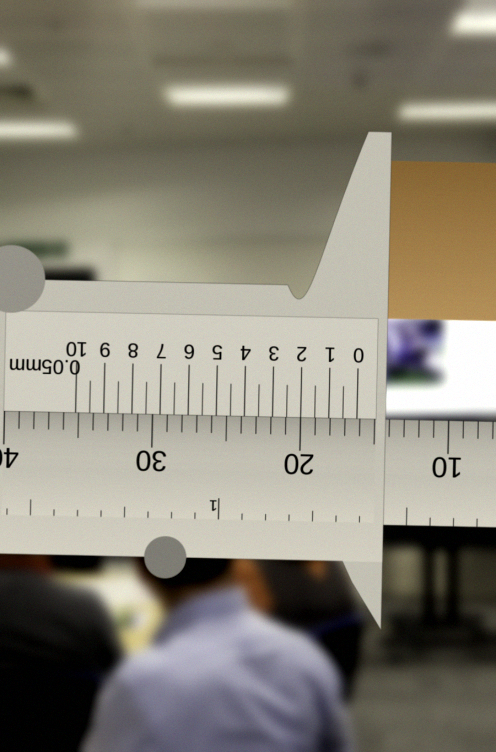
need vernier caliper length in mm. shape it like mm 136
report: mm 16.2
